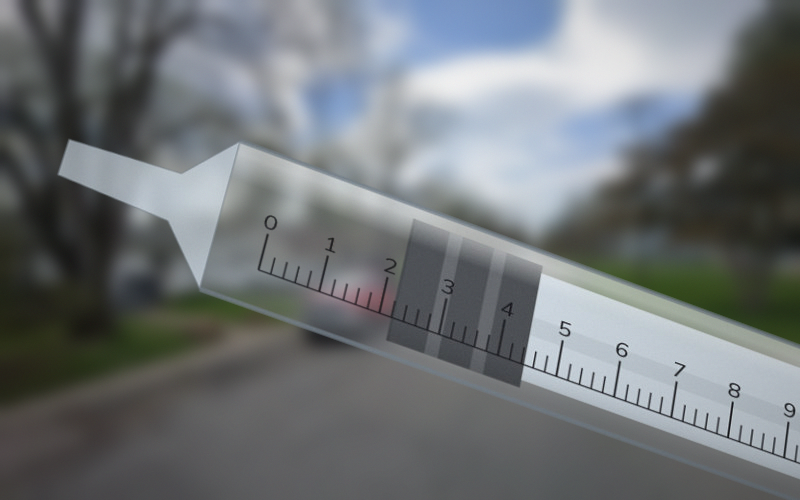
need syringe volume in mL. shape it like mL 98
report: mL 2.2
